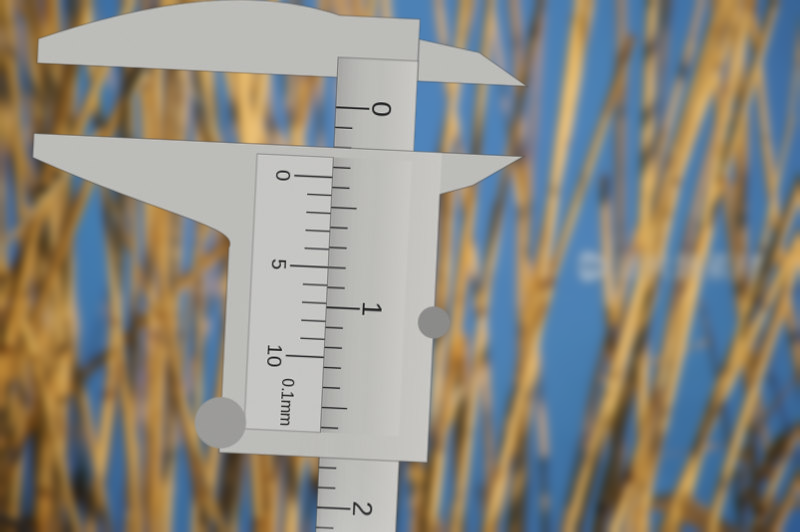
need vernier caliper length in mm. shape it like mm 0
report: mm 3.5
